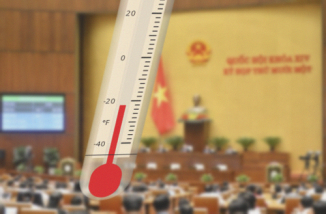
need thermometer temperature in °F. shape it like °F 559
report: °F -22
